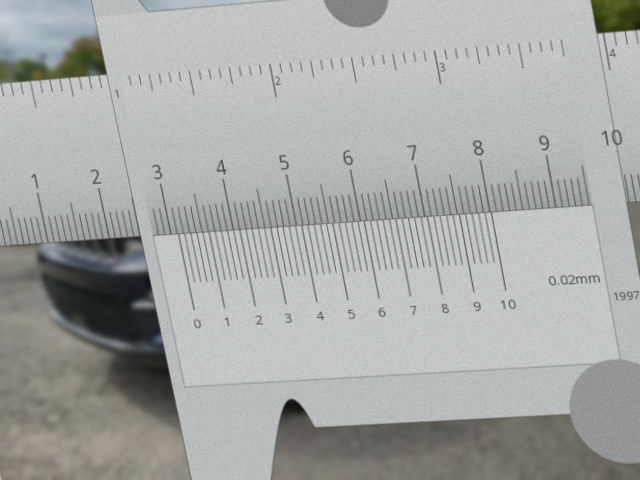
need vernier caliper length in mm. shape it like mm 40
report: mm 31.2
